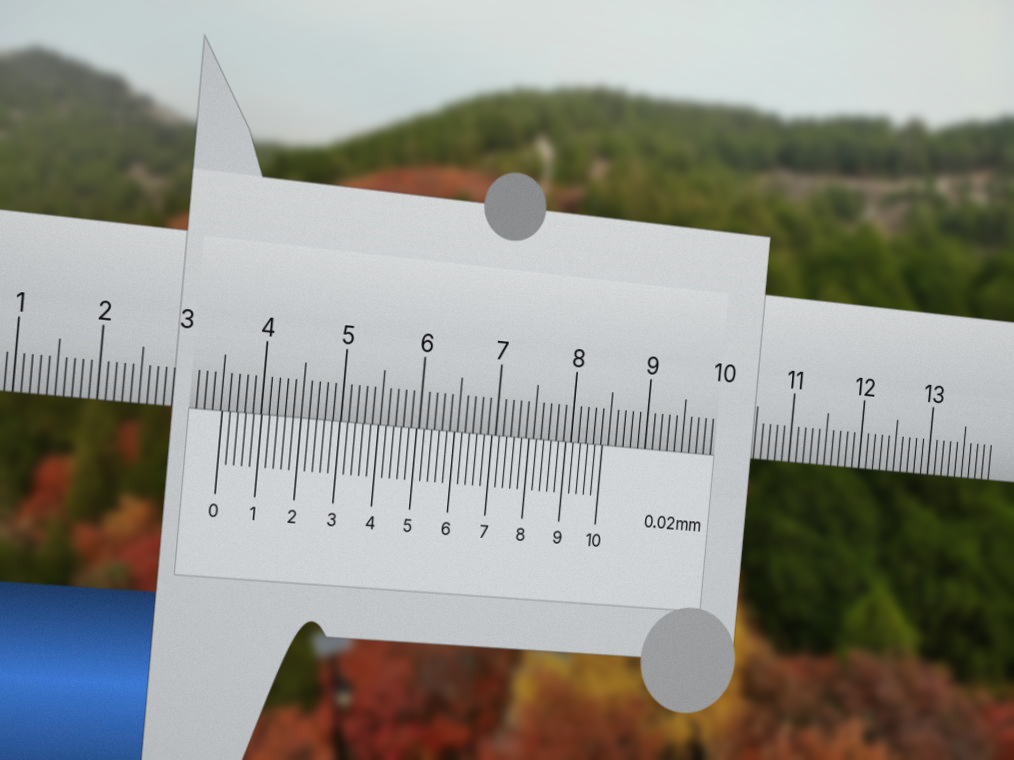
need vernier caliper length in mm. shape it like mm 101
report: mm 35.2
